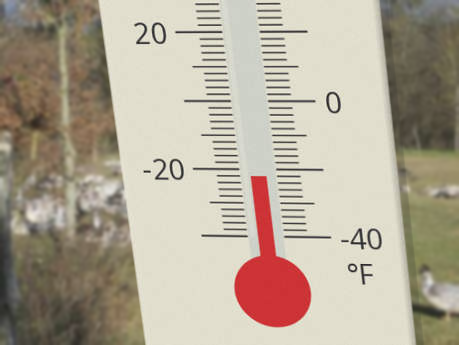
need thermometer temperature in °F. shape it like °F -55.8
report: °F -22
